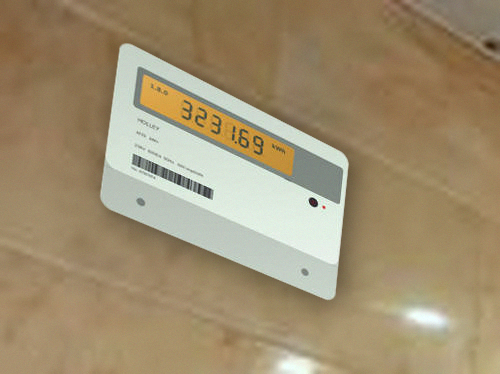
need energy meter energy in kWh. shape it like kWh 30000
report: kWh 3231.69
